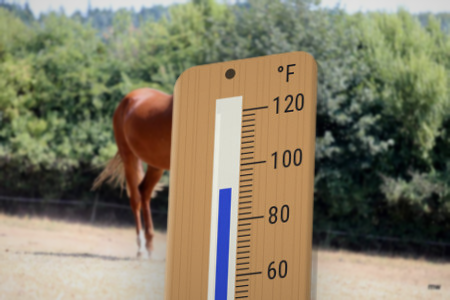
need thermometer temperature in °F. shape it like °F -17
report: °F 92
